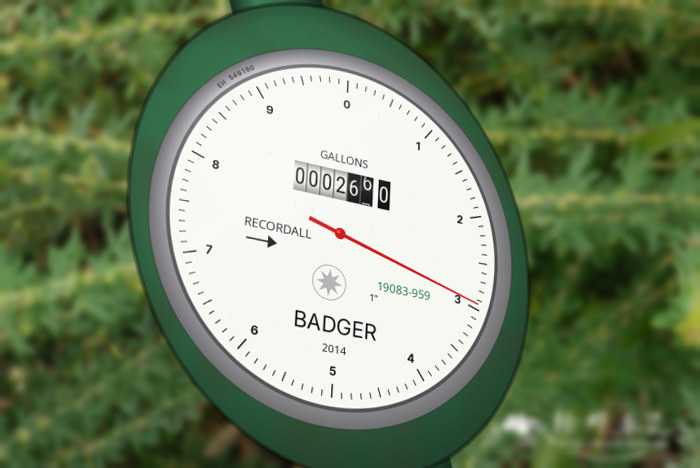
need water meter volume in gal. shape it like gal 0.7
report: gal 2662.9
